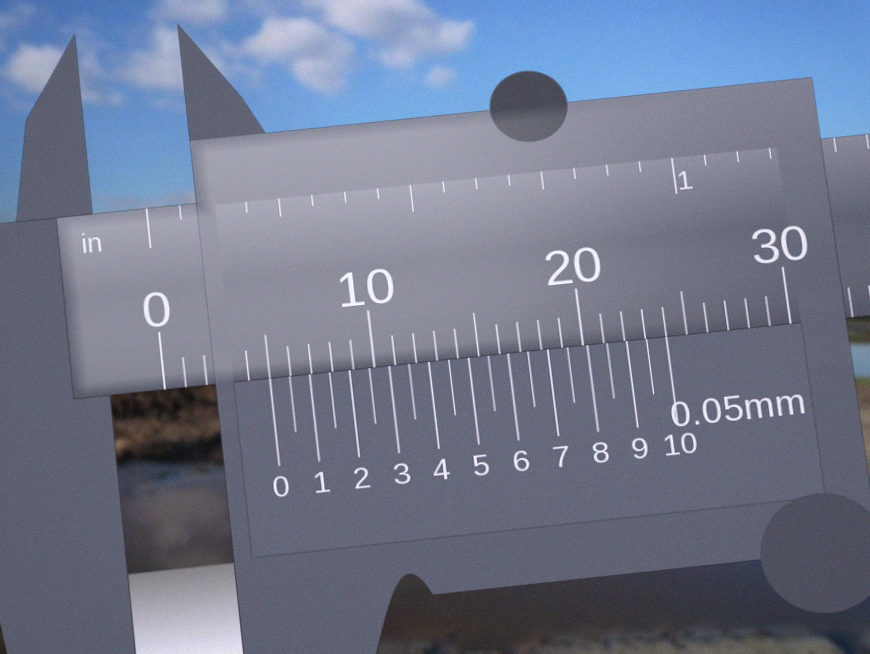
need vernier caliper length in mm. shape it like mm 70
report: mm 5.0
